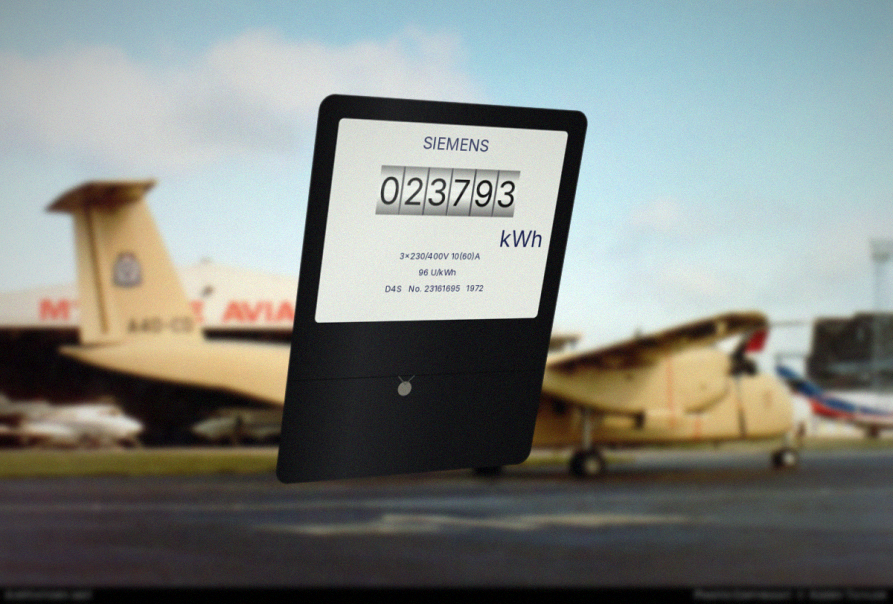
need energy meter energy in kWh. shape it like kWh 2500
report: kWh 23793
